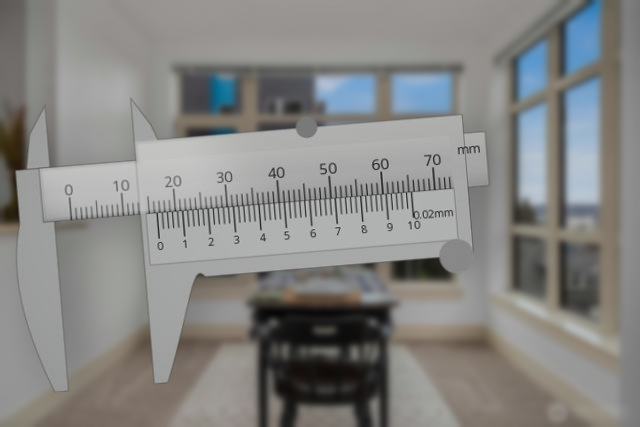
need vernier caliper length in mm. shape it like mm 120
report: mm 16.5
